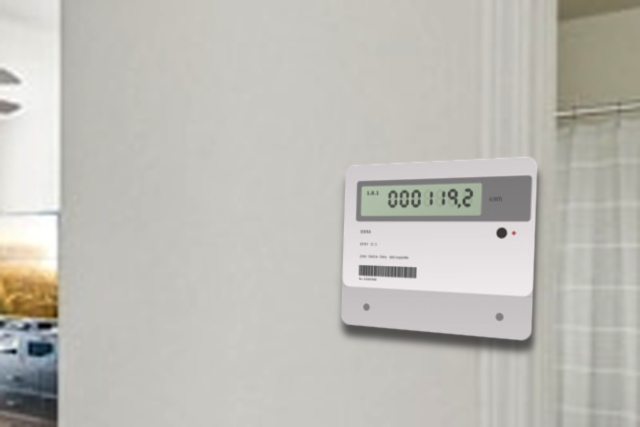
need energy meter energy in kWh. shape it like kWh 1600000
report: kWh 119.2
